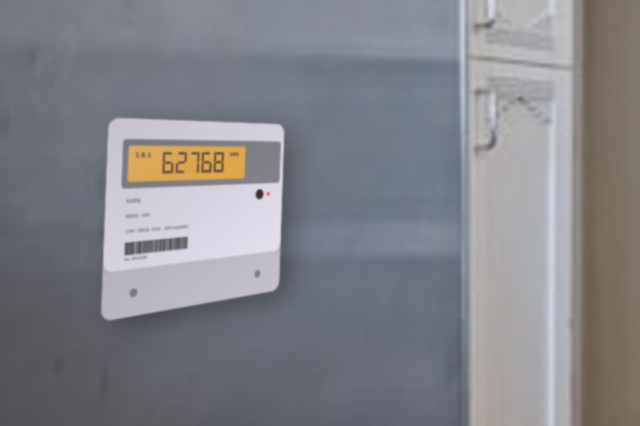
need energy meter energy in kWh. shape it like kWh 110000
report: kWh 62768
